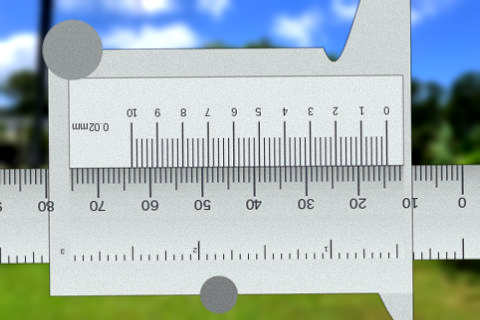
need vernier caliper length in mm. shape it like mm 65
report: mm 14.5
